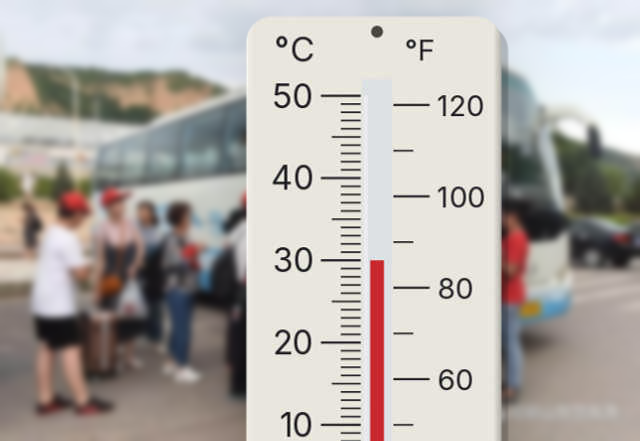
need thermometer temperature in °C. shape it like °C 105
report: °C 30
